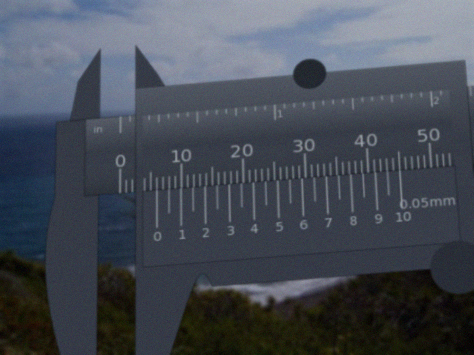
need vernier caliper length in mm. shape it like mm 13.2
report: mm 6.0
